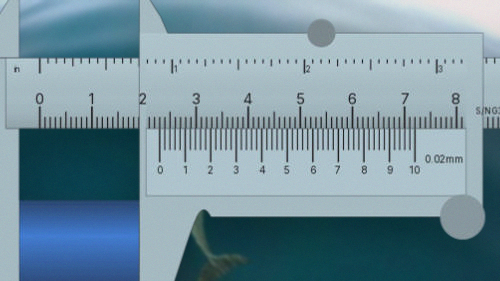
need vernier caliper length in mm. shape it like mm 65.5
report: mm 23.0
